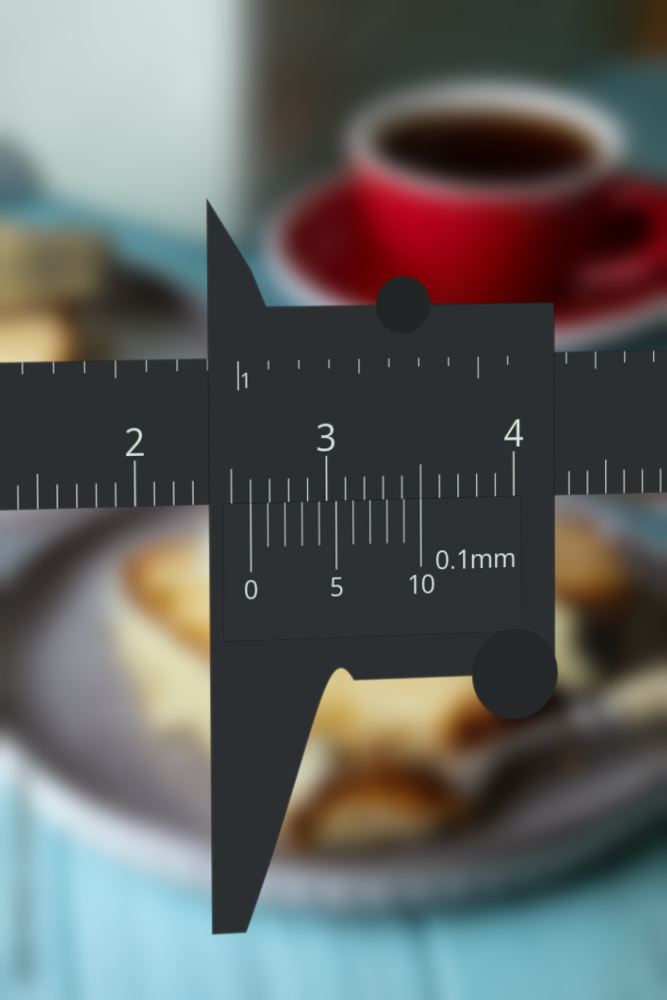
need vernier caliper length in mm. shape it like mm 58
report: mm 26.0
